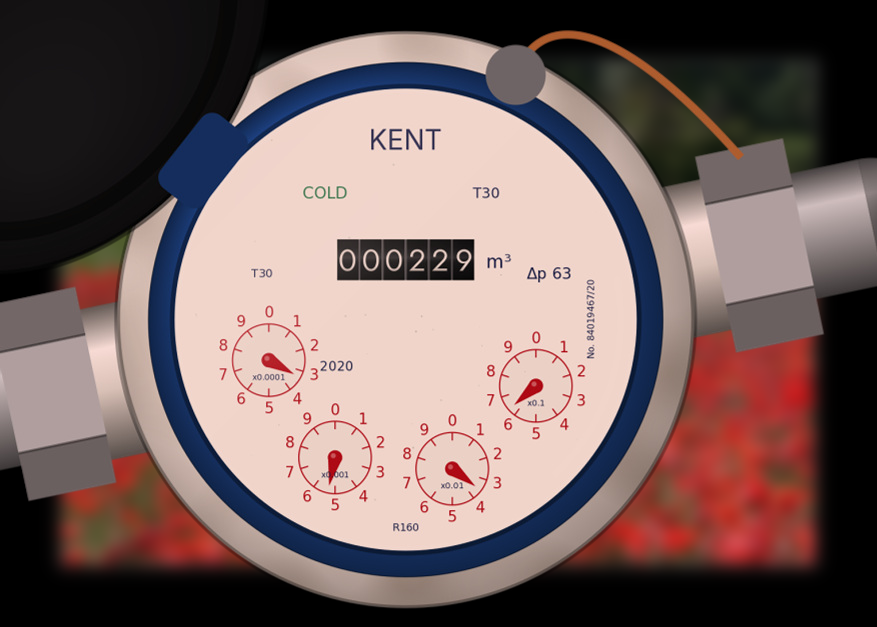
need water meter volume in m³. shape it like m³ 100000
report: m³ 229.6353
